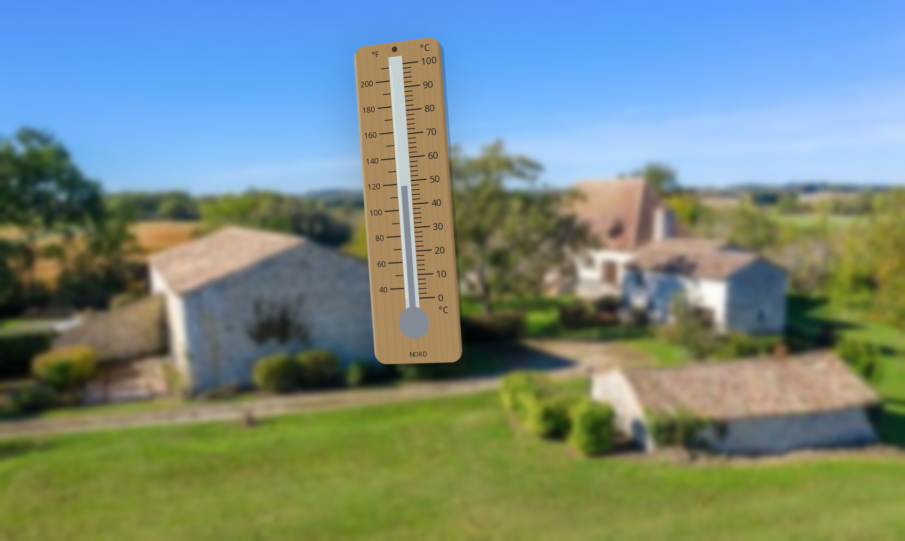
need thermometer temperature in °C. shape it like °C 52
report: °C 48
